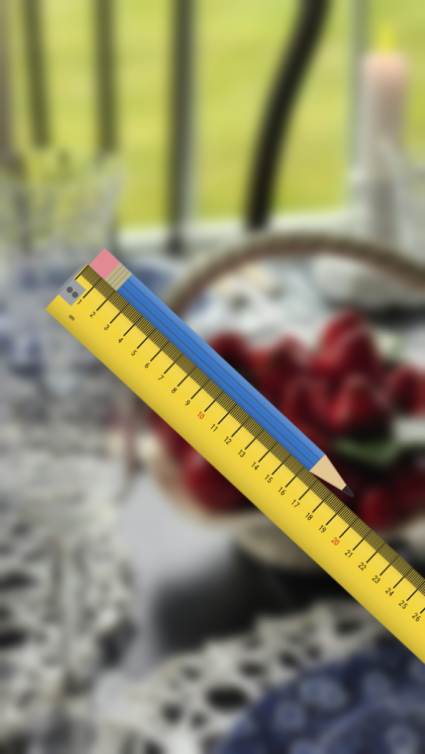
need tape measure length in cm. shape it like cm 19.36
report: cm 19
